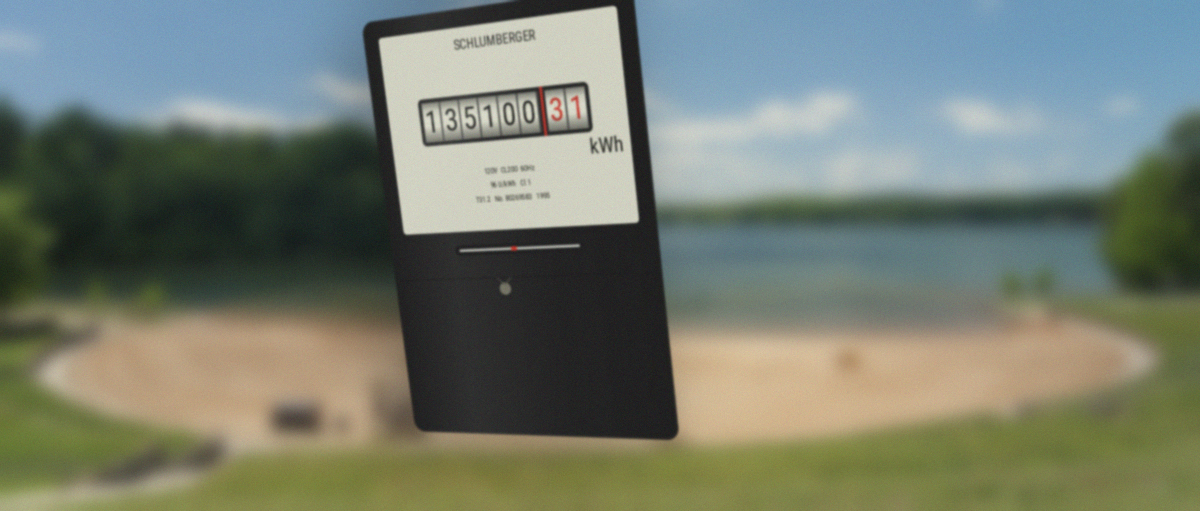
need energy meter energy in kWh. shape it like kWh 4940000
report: kWh 135100.31
